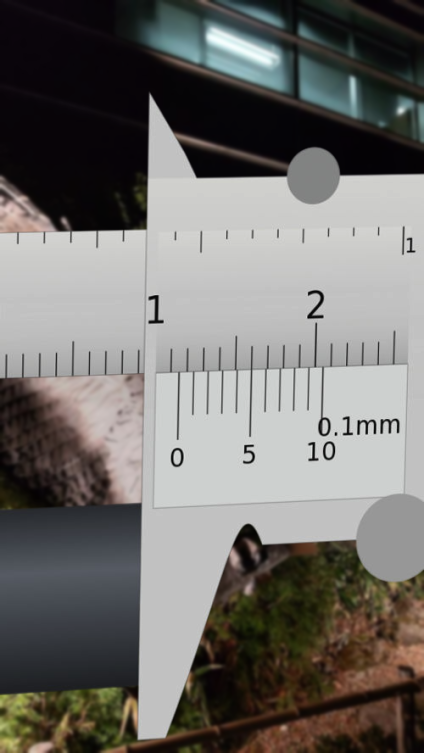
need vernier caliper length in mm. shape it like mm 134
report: mm 11.5
